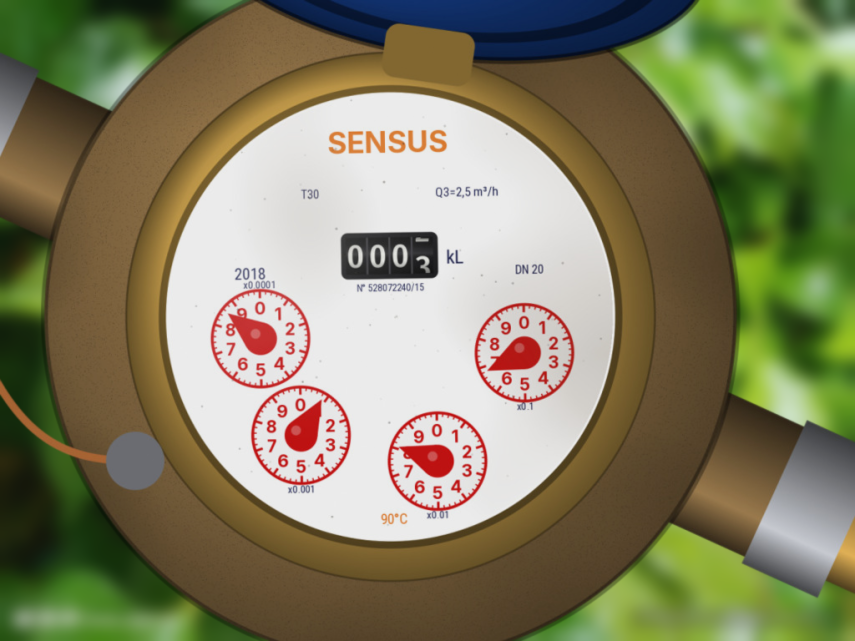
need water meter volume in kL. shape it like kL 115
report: kL 2.6808
